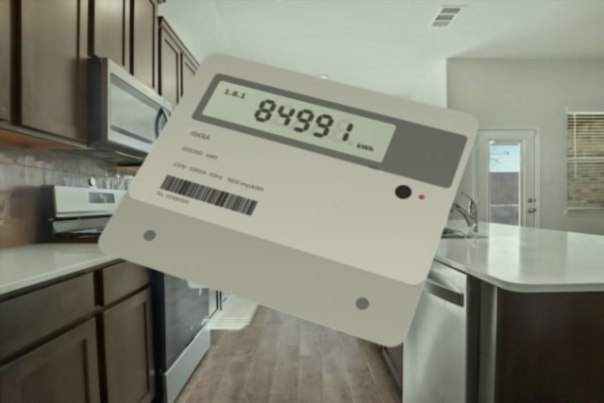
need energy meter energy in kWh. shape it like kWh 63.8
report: kWh 84991
